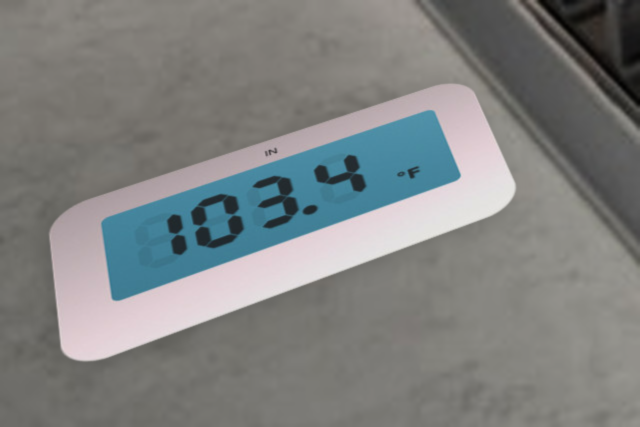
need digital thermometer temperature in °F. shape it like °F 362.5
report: °F 103.4
